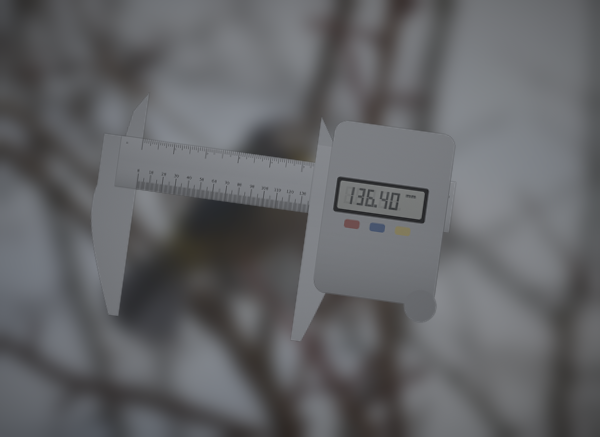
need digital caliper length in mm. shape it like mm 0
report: mm 136.40
